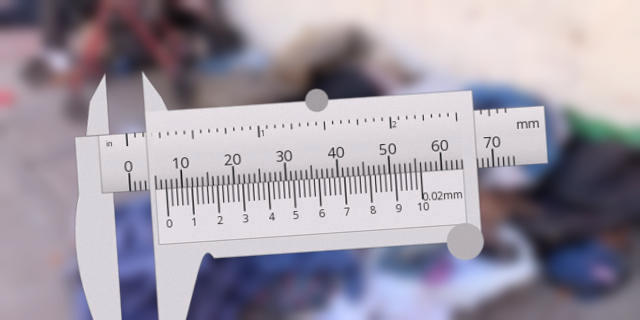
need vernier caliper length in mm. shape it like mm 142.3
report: mm 7.0
